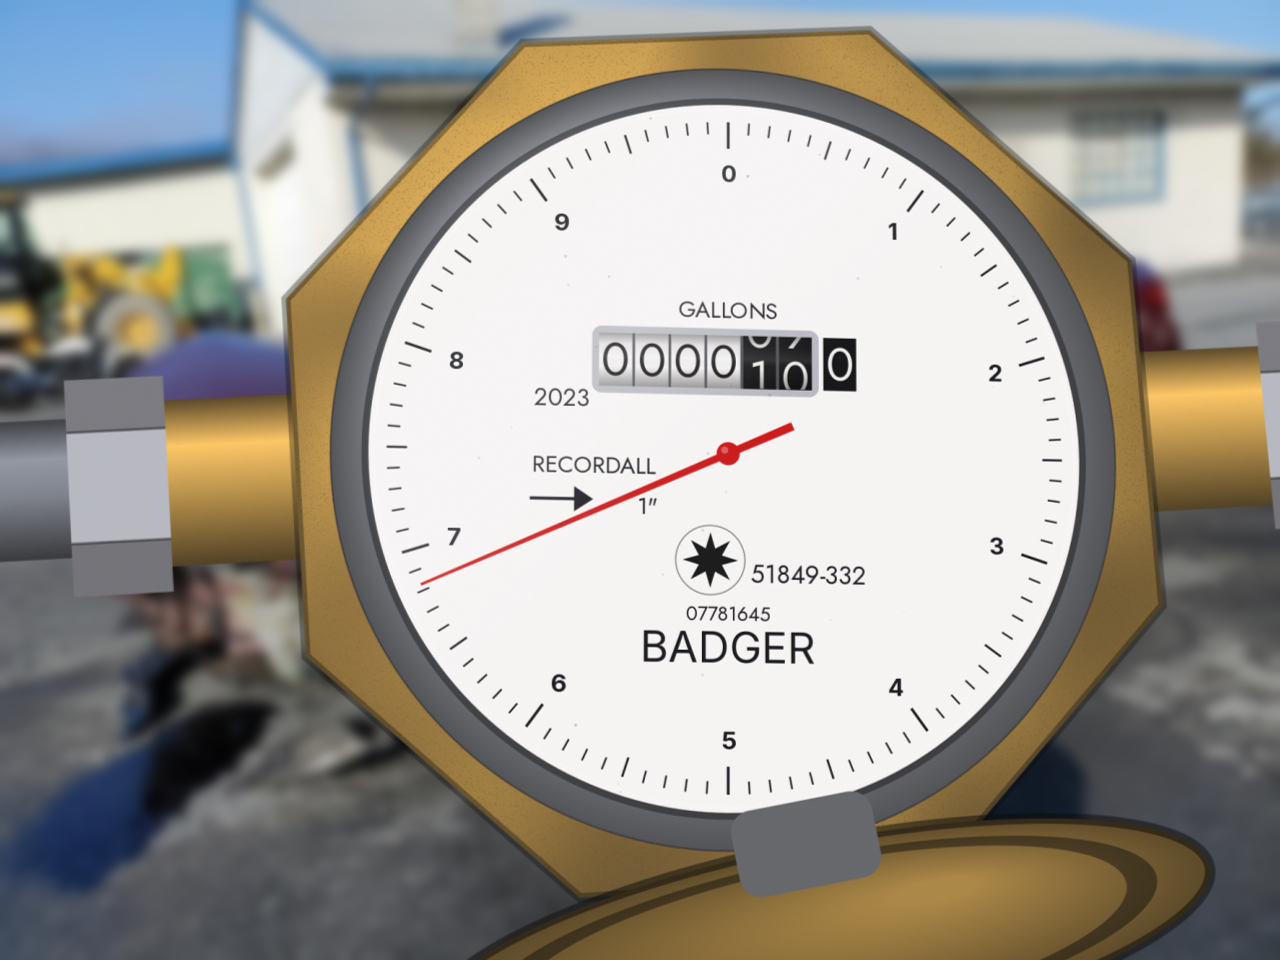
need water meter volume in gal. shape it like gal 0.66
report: gal 96.8
